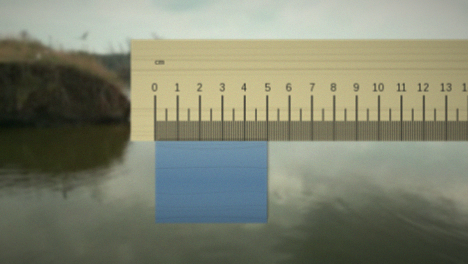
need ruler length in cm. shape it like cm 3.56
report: cm 5
